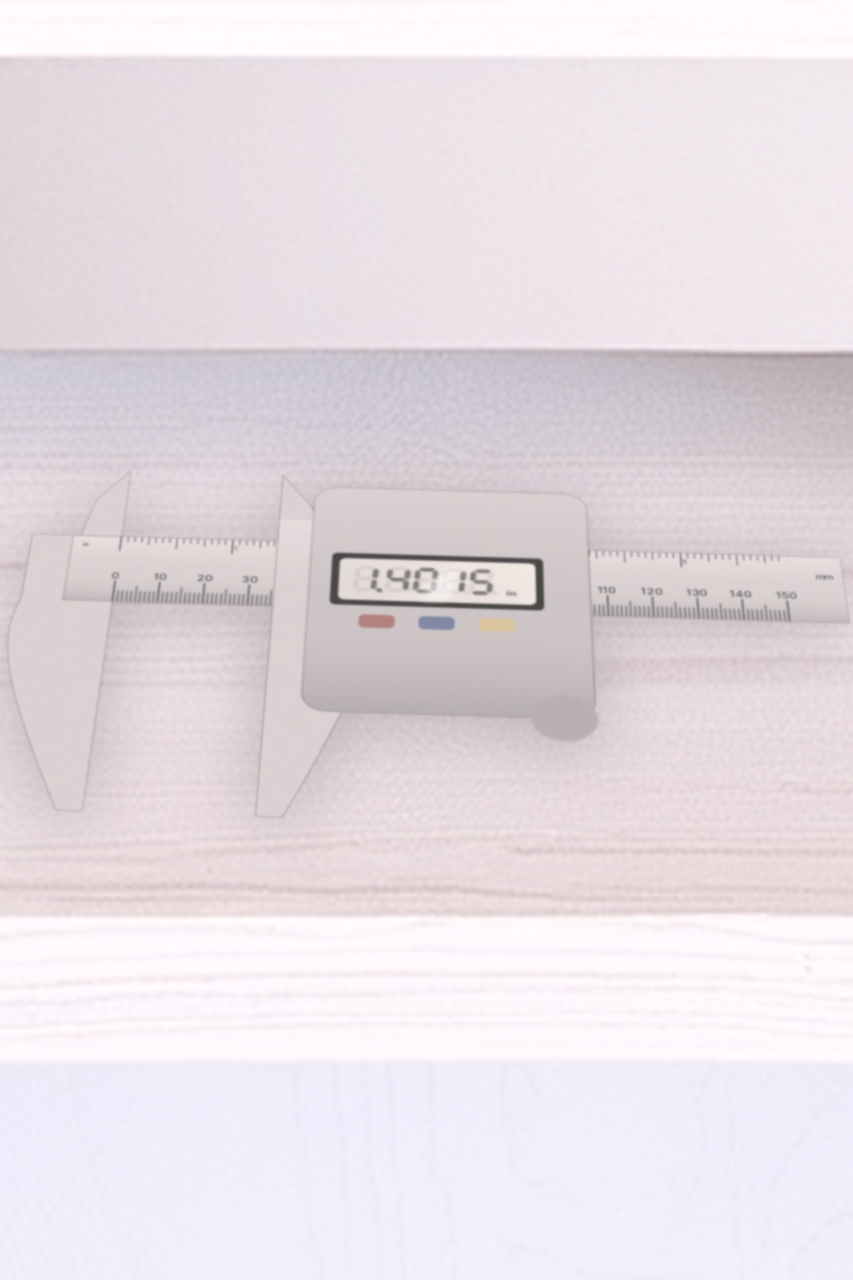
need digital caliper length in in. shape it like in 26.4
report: in 1.4015
